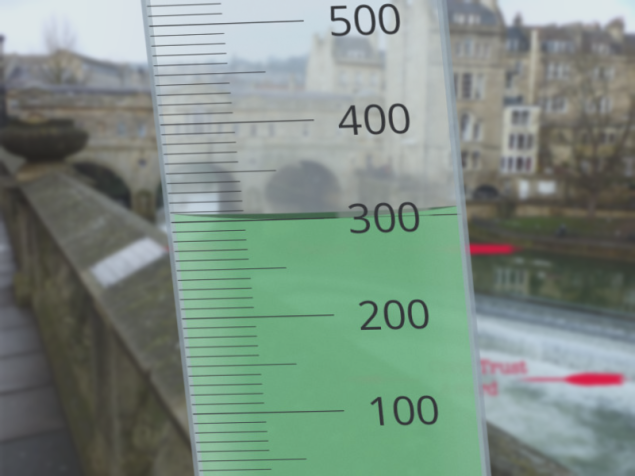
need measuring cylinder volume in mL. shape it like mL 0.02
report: mL 300
